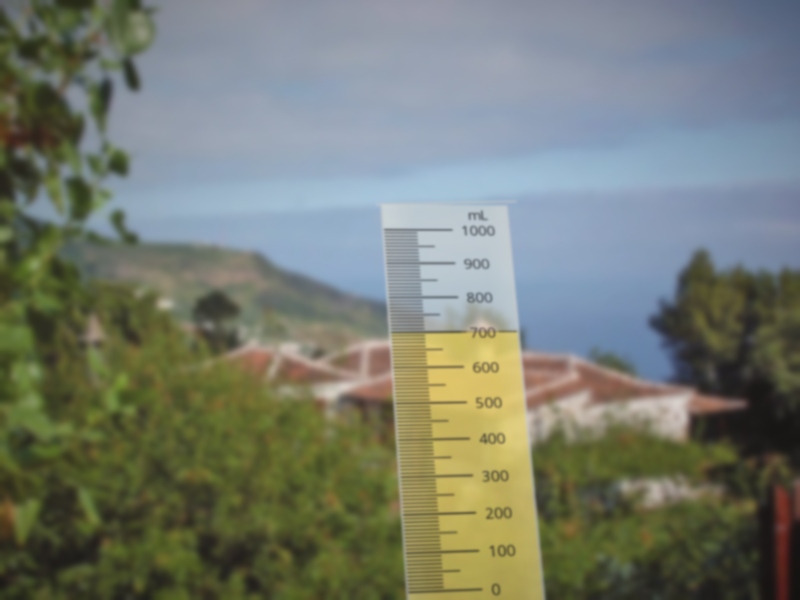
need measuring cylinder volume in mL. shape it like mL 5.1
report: mL 700
